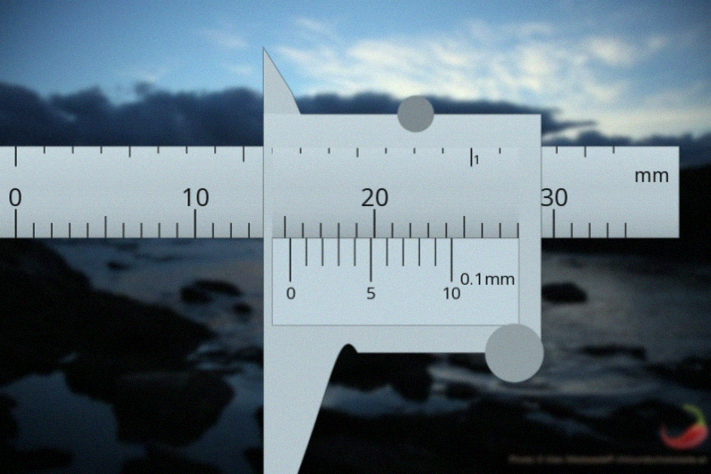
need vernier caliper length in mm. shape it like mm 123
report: mm 15.3
